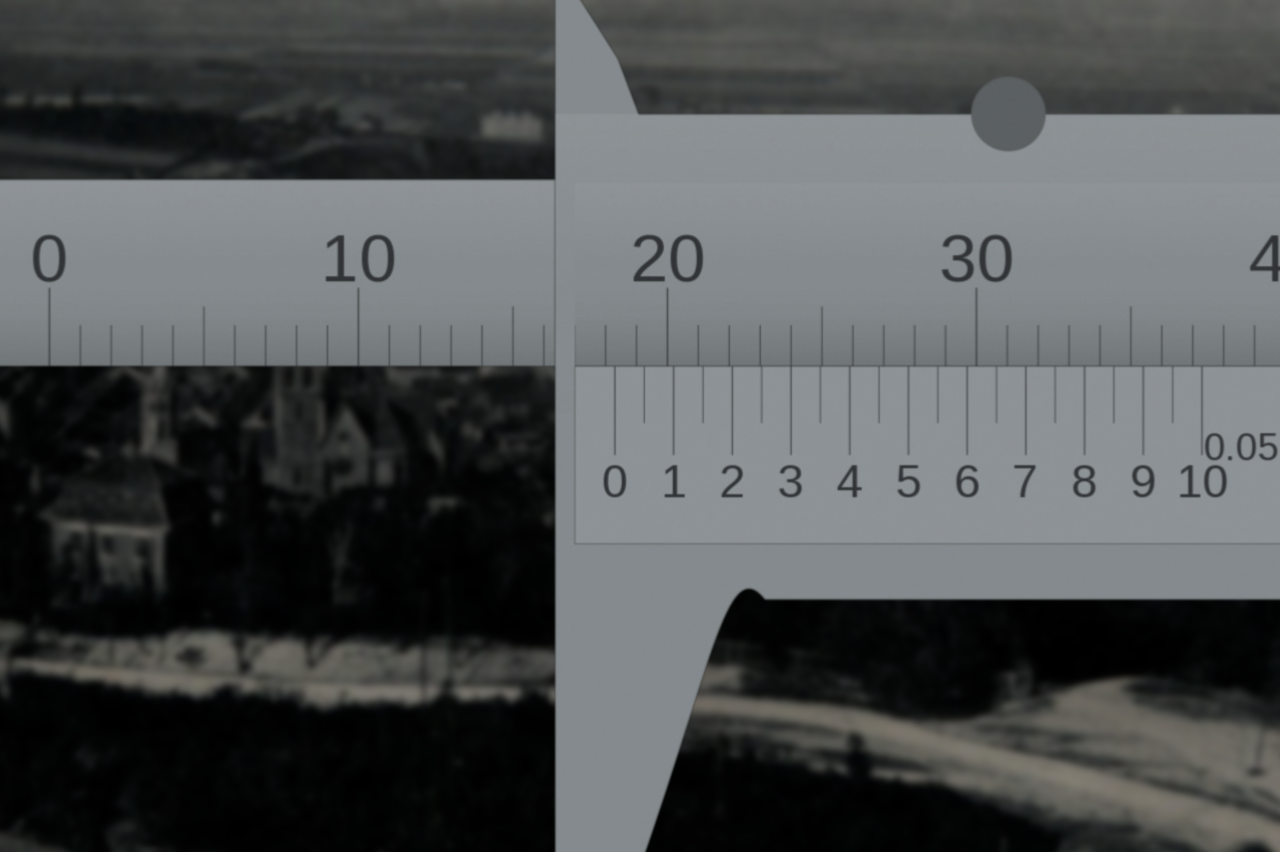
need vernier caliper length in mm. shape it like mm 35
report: mm 18.30
